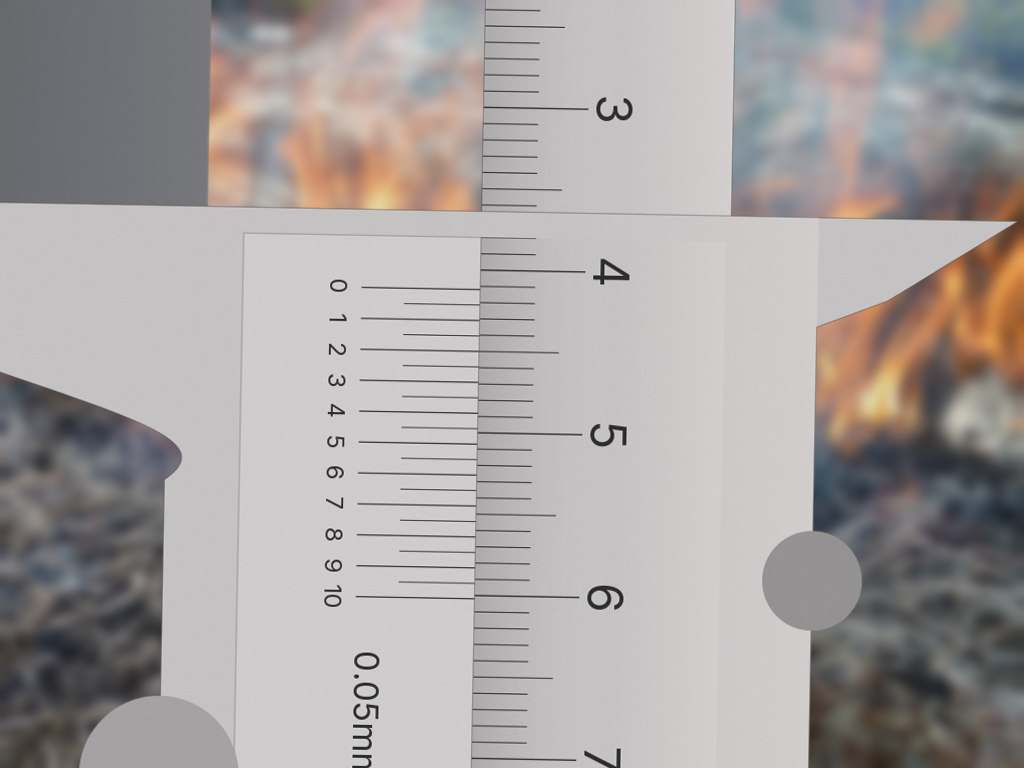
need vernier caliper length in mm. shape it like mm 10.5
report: mm 41.2
